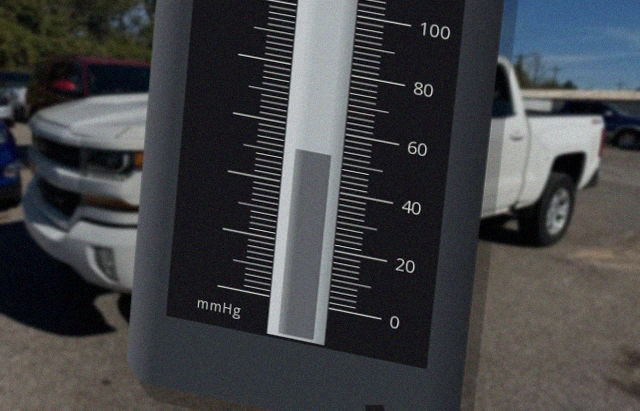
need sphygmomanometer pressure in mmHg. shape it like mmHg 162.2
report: mmHg 52
